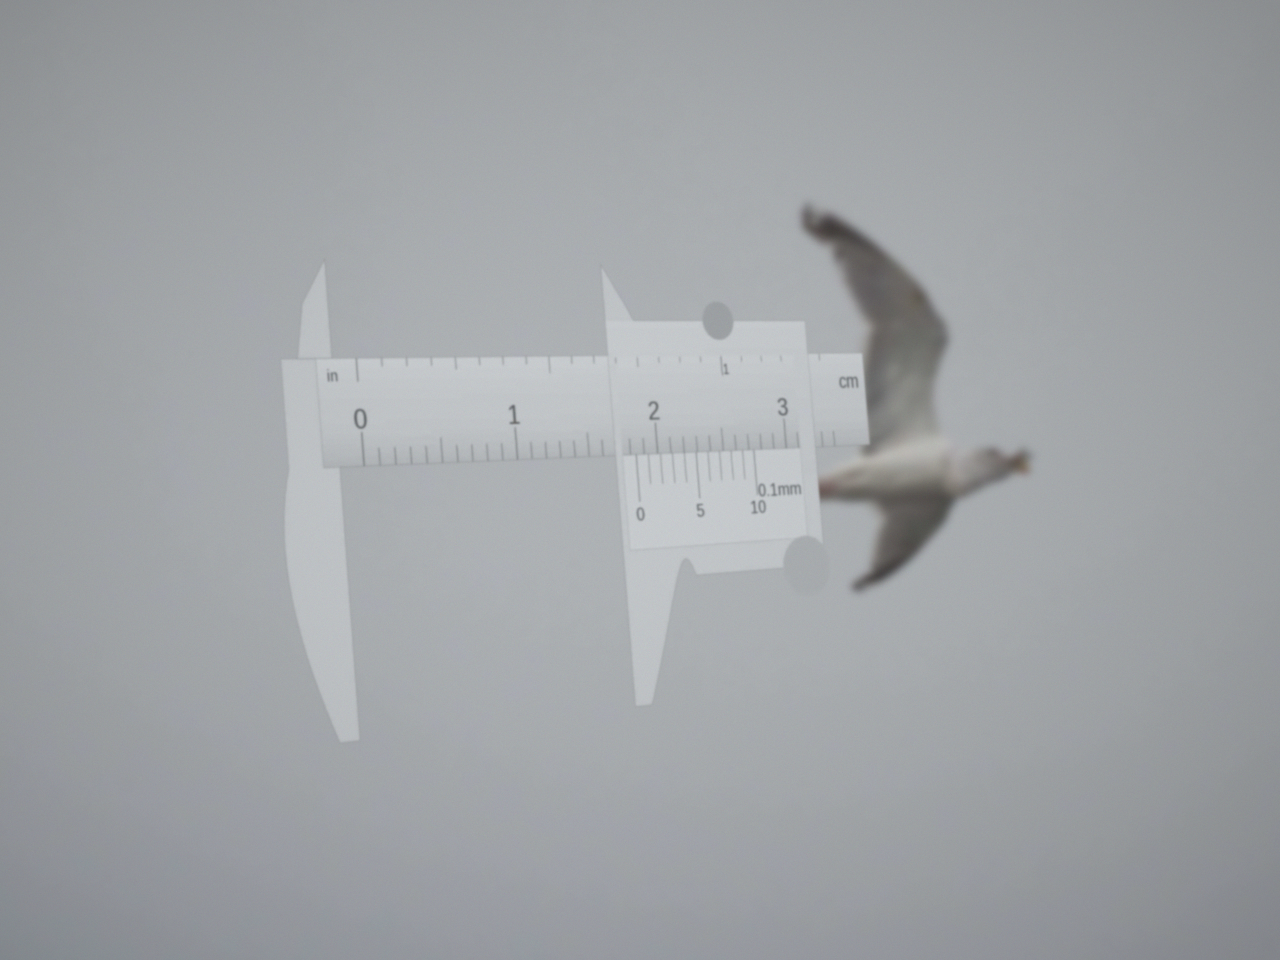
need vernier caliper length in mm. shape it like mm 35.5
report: mm 18.4
